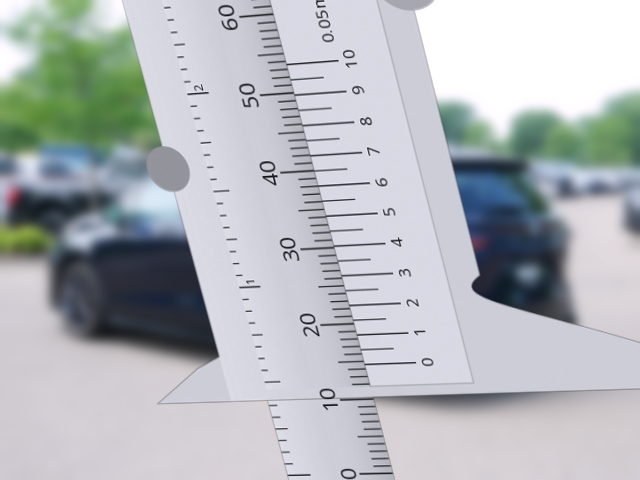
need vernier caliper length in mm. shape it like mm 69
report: mm 14.6
